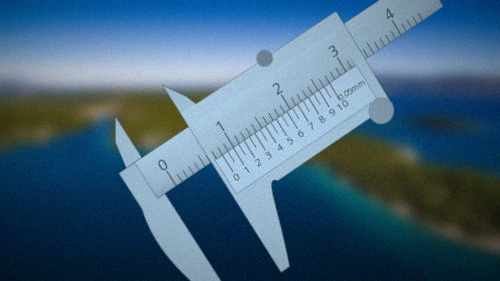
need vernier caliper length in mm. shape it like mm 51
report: mm 8.0
